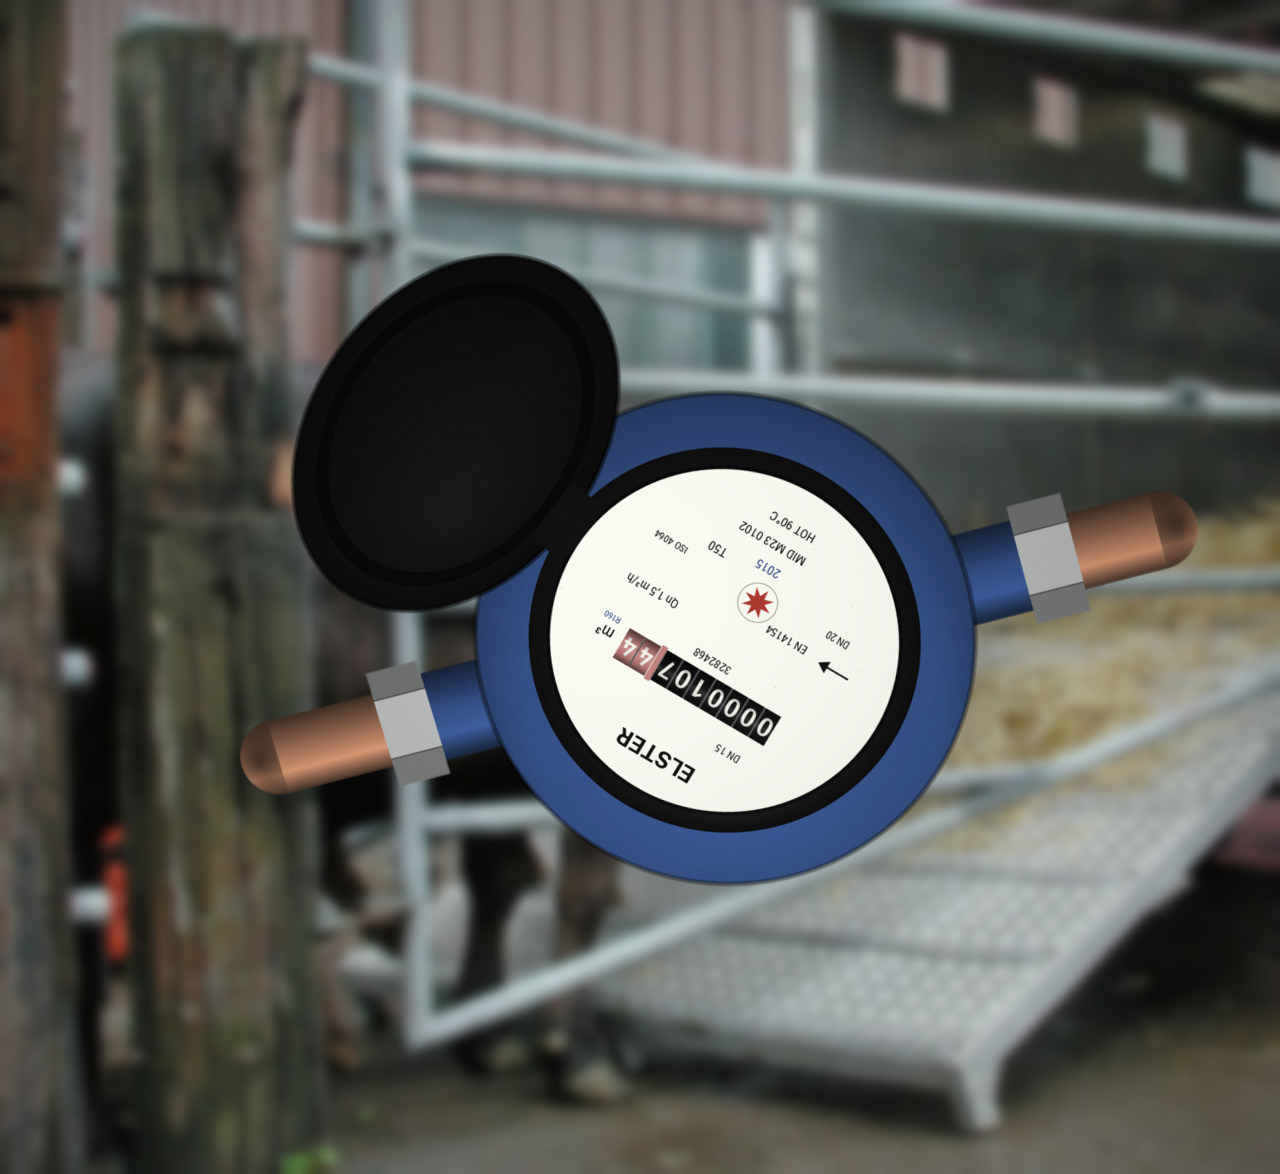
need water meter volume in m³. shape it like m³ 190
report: m³ 107.44
